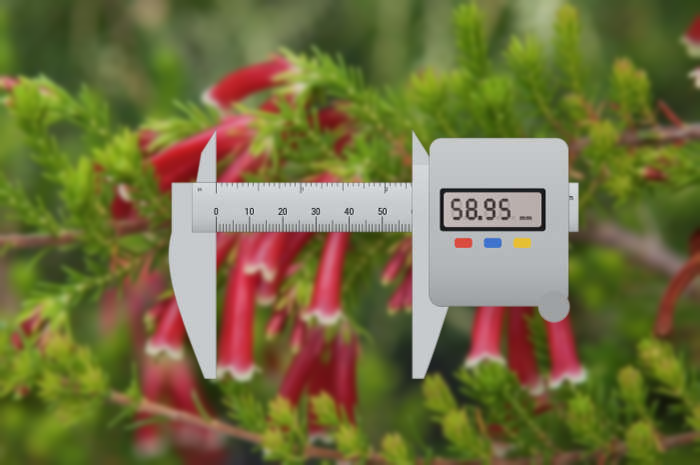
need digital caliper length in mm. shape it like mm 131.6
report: mm 58.95
